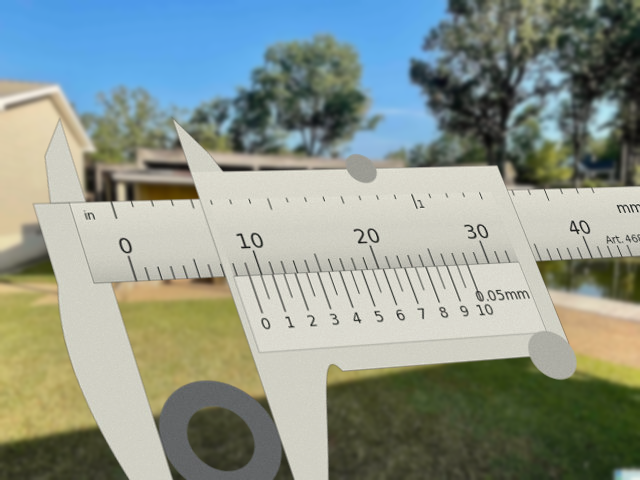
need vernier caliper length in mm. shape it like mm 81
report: mm 9.0
